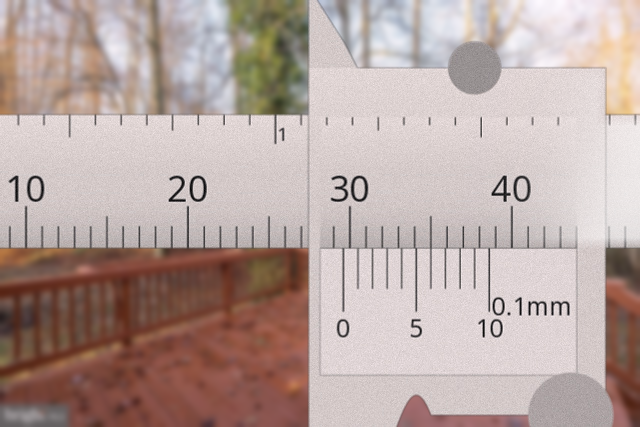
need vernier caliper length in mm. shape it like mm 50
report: mm 29.6
